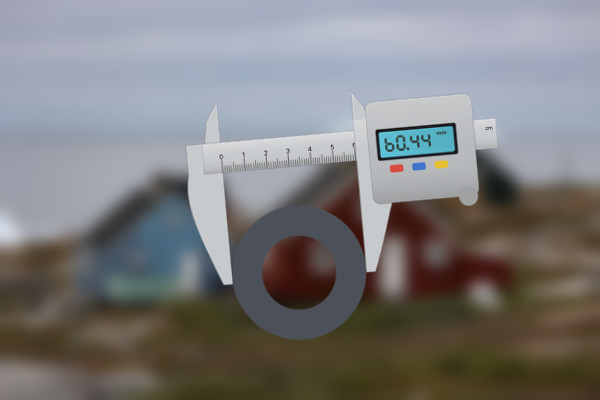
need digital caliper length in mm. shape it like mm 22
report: mm 60.44
